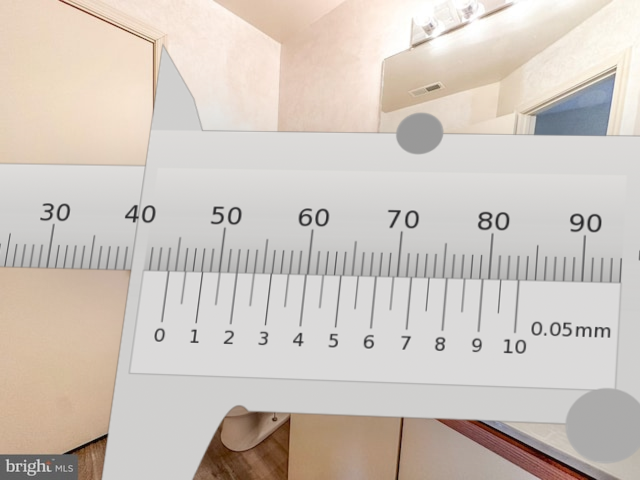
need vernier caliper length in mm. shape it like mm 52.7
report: mm 44.2
